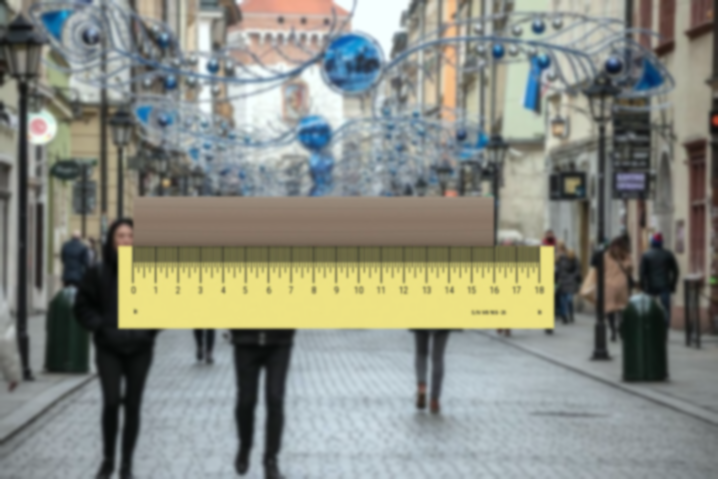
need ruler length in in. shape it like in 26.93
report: in 16
